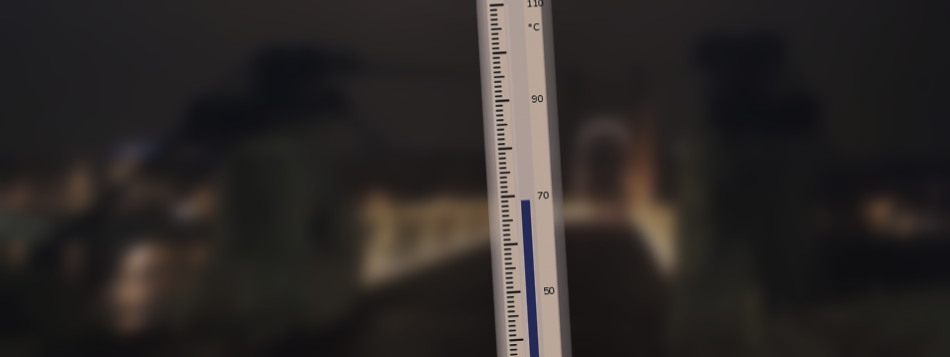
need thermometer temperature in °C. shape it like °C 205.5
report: °C 69
